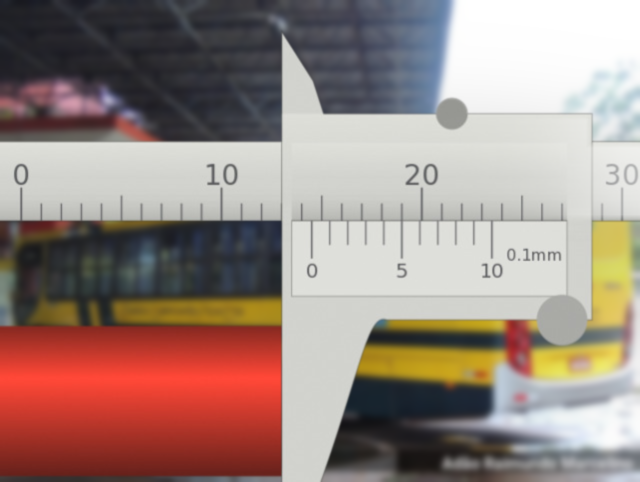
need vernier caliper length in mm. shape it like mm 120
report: mm 14.5
